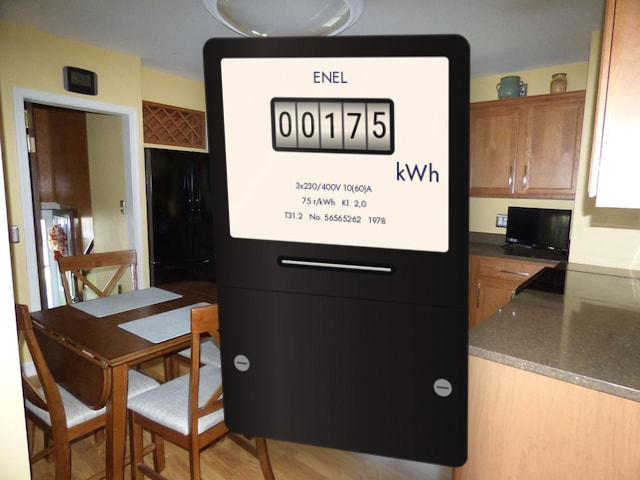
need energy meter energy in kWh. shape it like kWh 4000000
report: kWh 175
